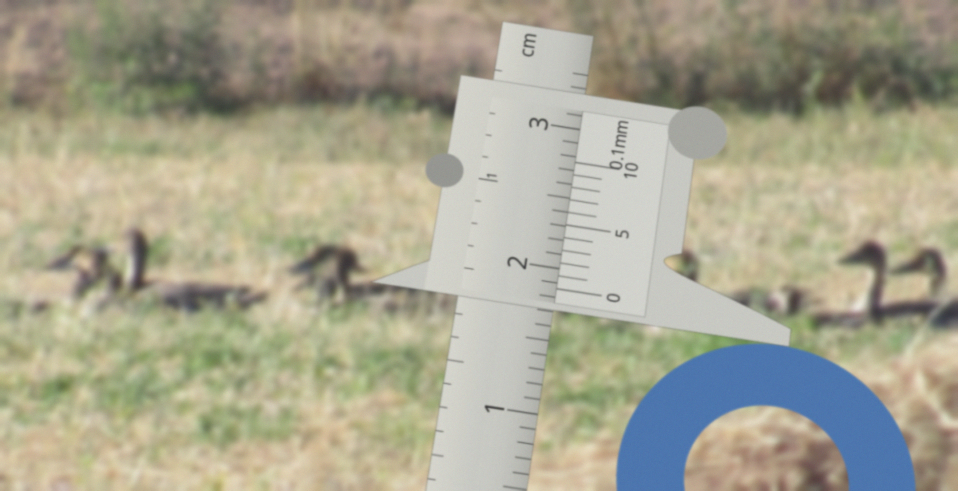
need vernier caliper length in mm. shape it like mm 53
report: mm 18.6
